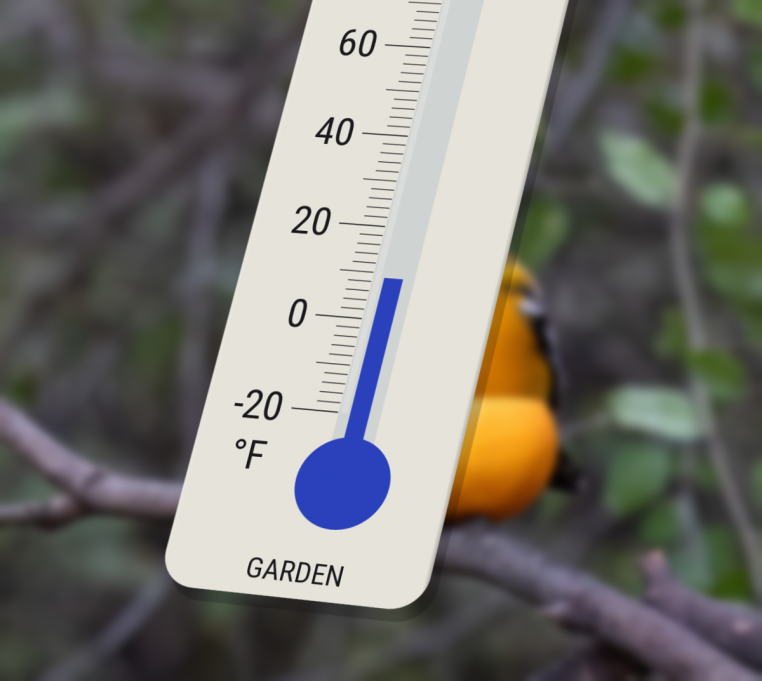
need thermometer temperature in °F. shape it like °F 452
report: °F 9
